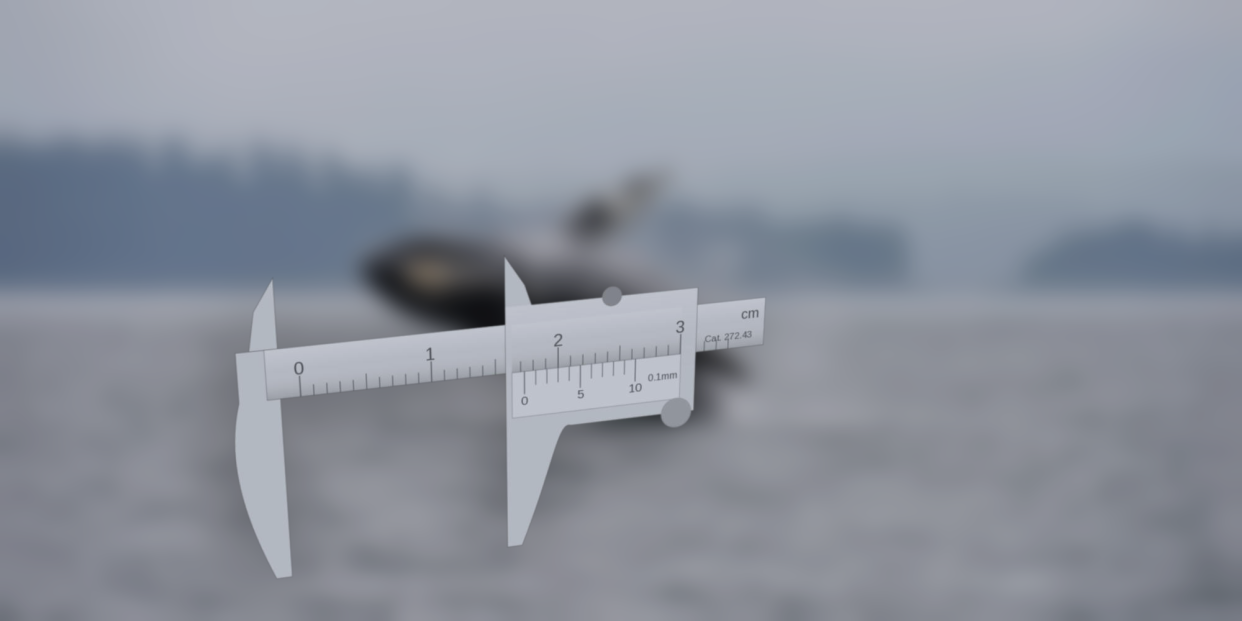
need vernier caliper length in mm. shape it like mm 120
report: mm 17.3
